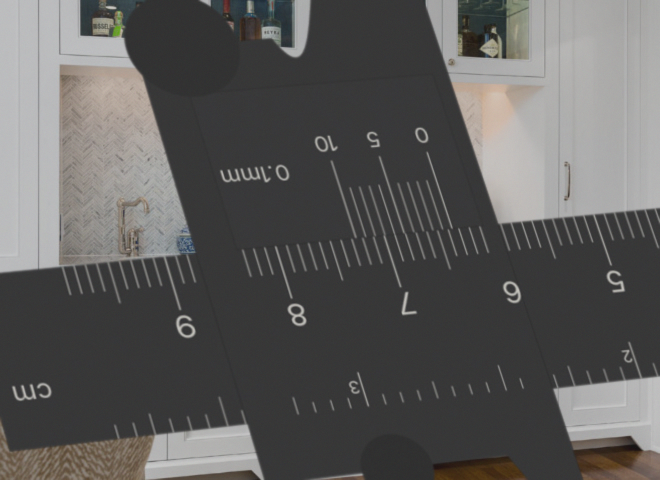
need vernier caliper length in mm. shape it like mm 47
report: mm 63.6
